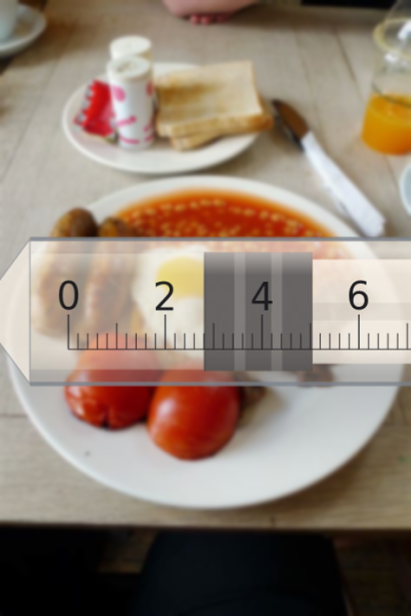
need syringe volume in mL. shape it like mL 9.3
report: mL 2.8
